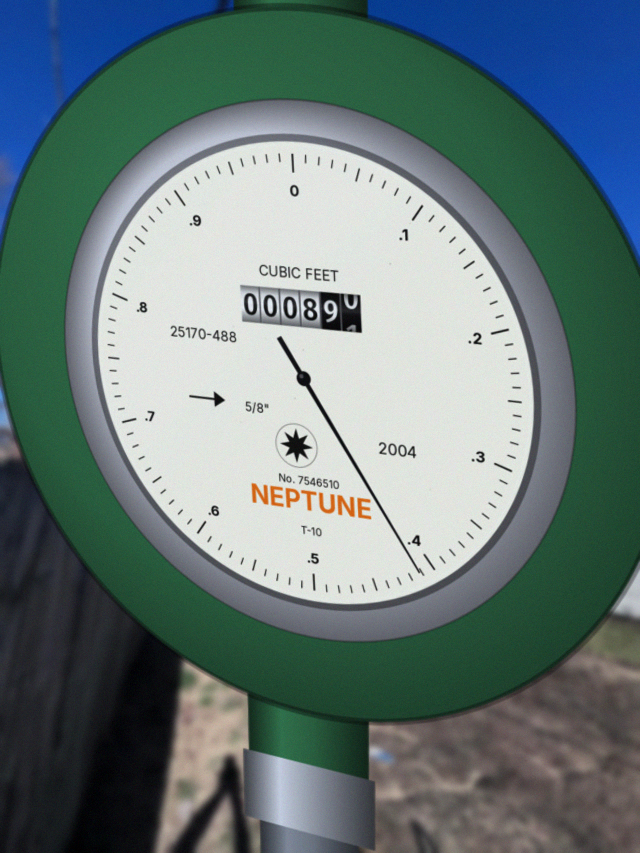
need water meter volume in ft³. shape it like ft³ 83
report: ft³ 890.41
